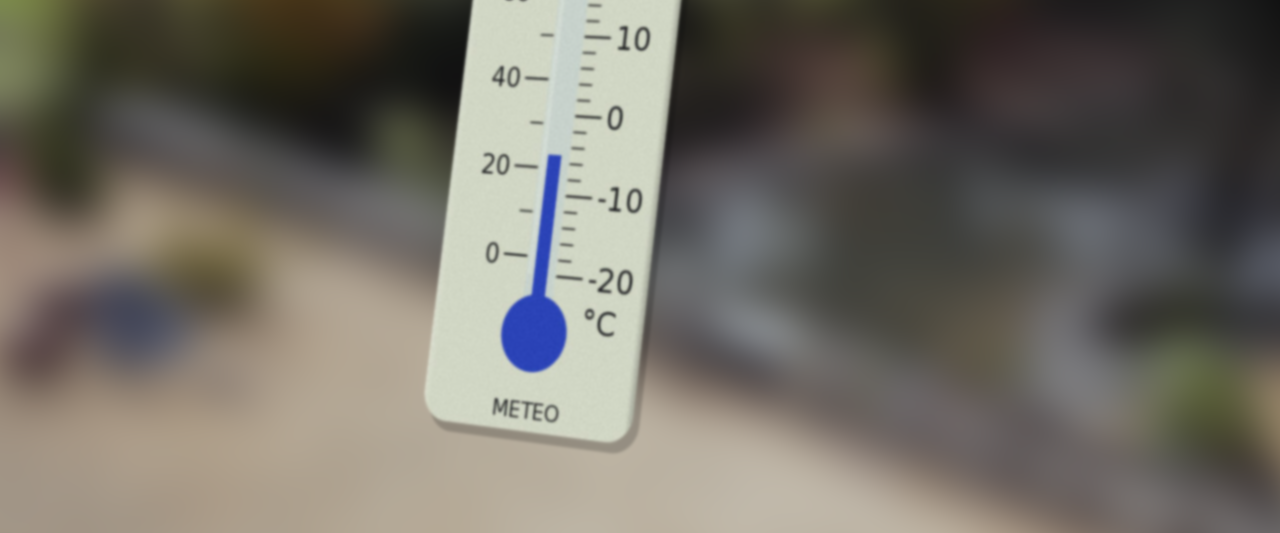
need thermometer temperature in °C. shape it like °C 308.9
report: °C -5
